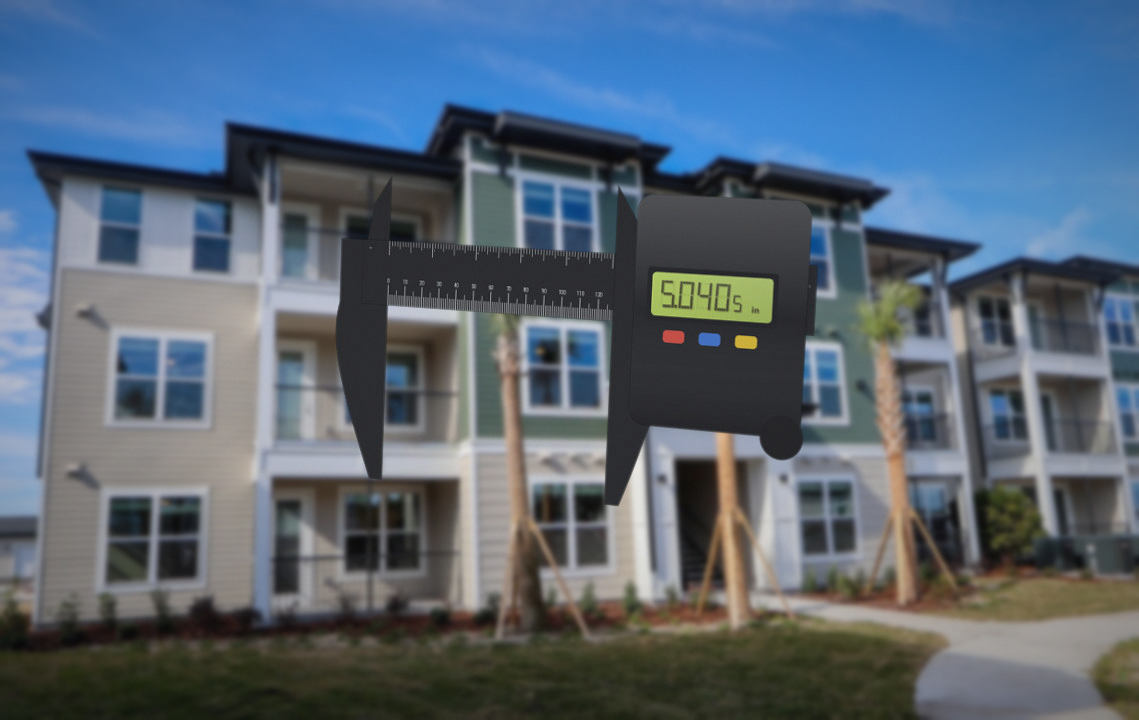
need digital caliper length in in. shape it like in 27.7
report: in 5.0405
